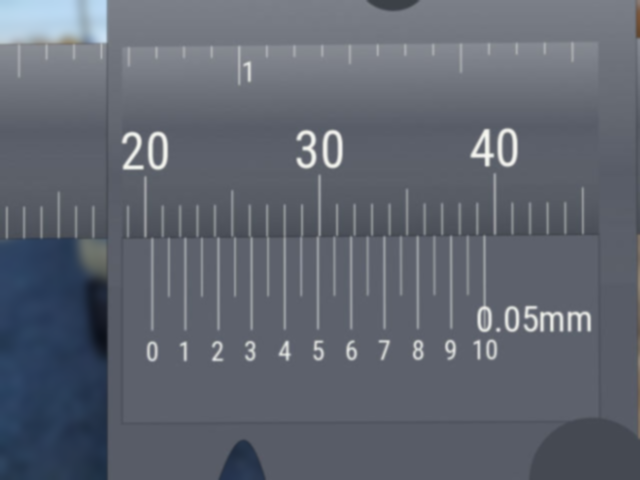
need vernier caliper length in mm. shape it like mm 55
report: mm 20.4
